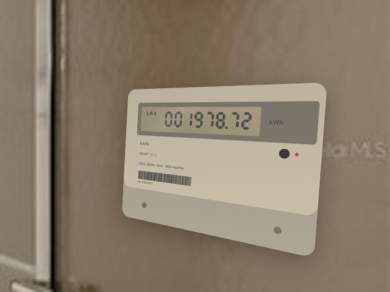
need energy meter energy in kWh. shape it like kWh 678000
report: kWh 1978.72
